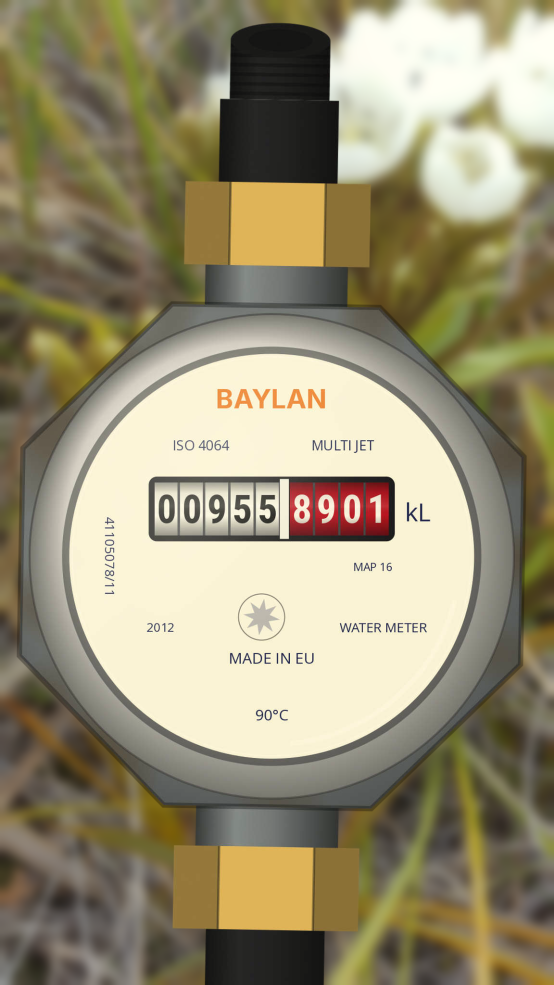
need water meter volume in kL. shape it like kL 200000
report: kL 955.8901
